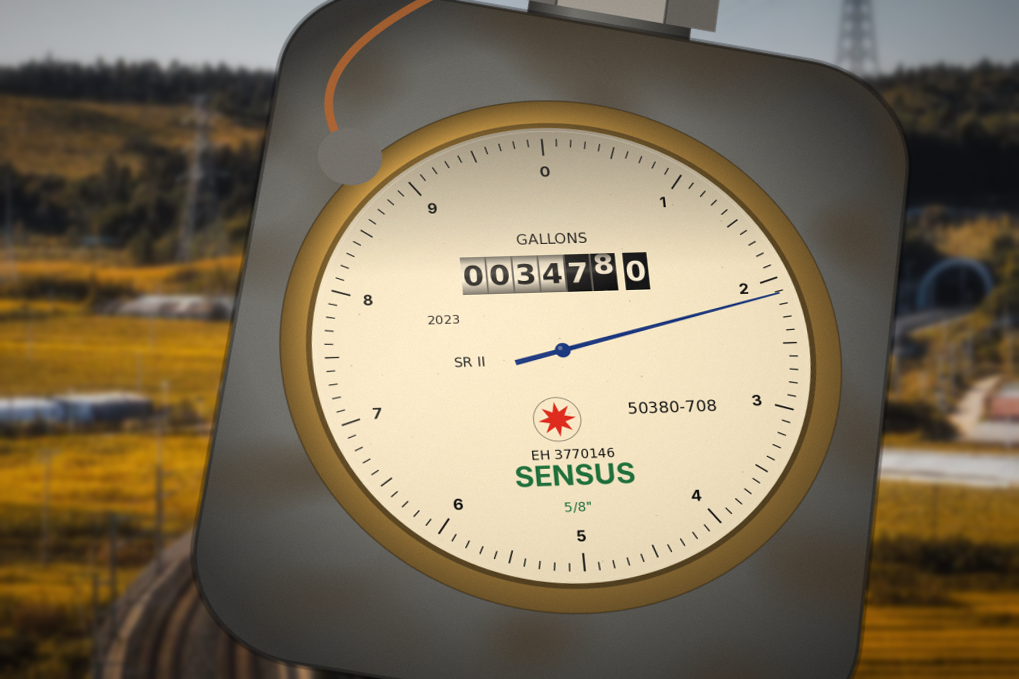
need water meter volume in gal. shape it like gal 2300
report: gal 34782.1
